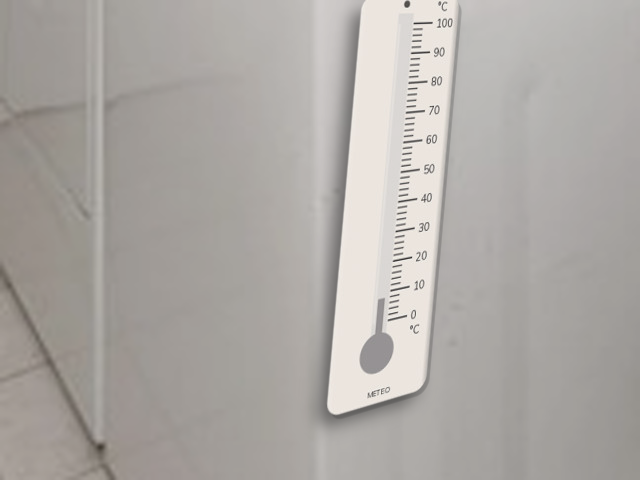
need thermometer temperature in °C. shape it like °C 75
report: °C 8
